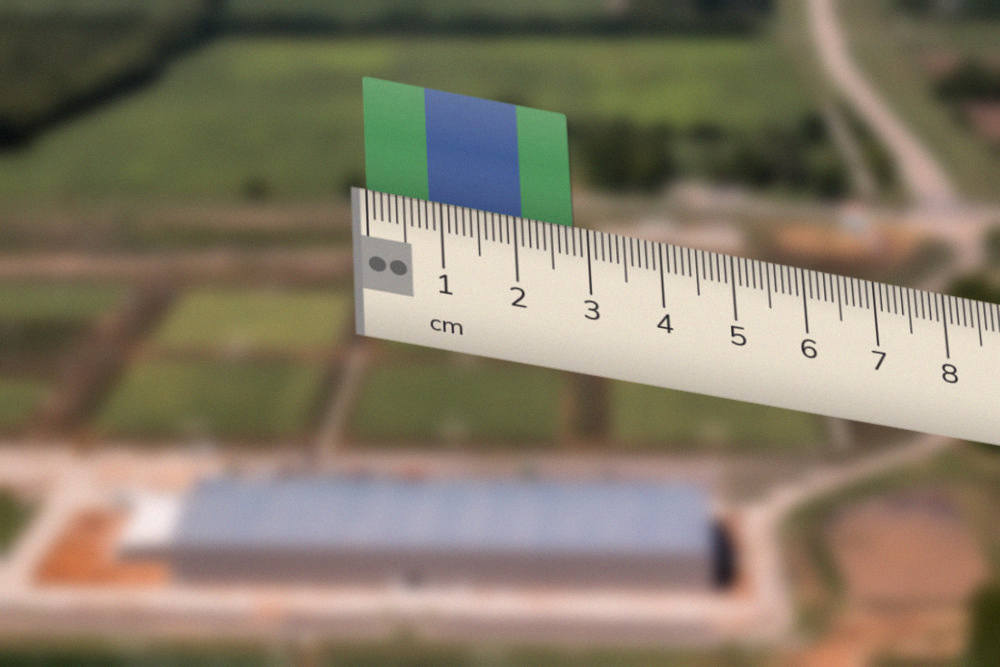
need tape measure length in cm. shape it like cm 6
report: cm 2.8
